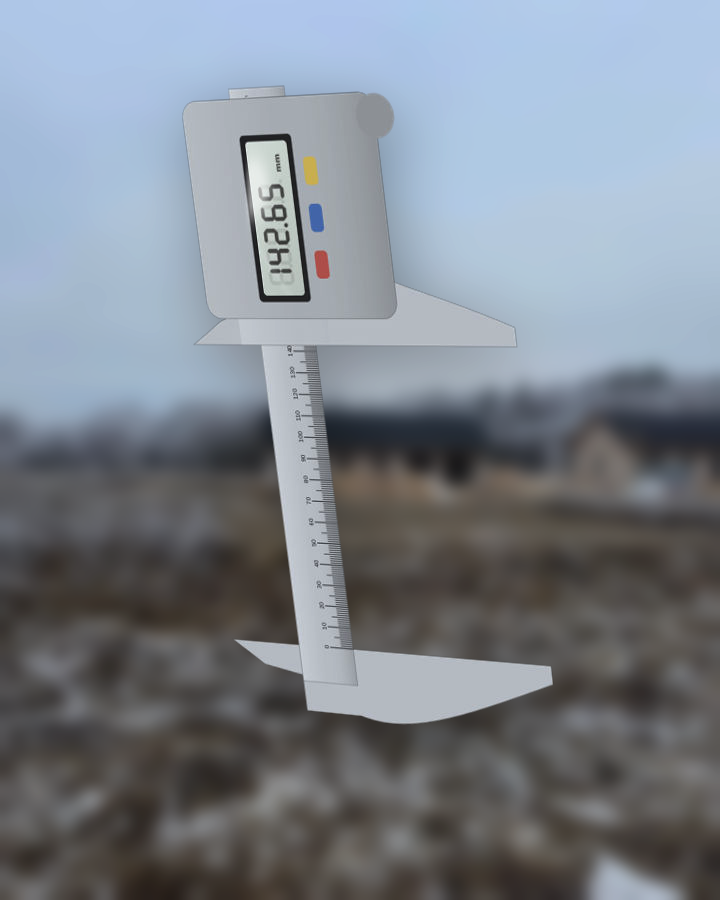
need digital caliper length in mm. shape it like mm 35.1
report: mm 142.65
